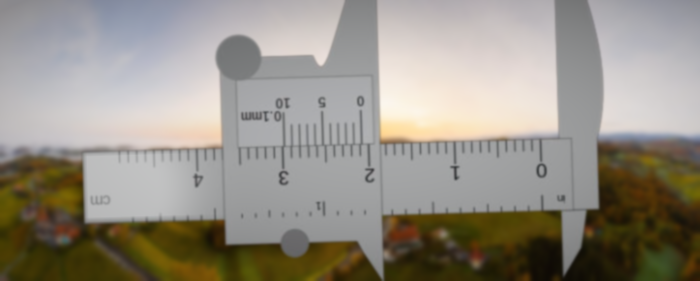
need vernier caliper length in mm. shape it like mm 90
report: mm 20.8
